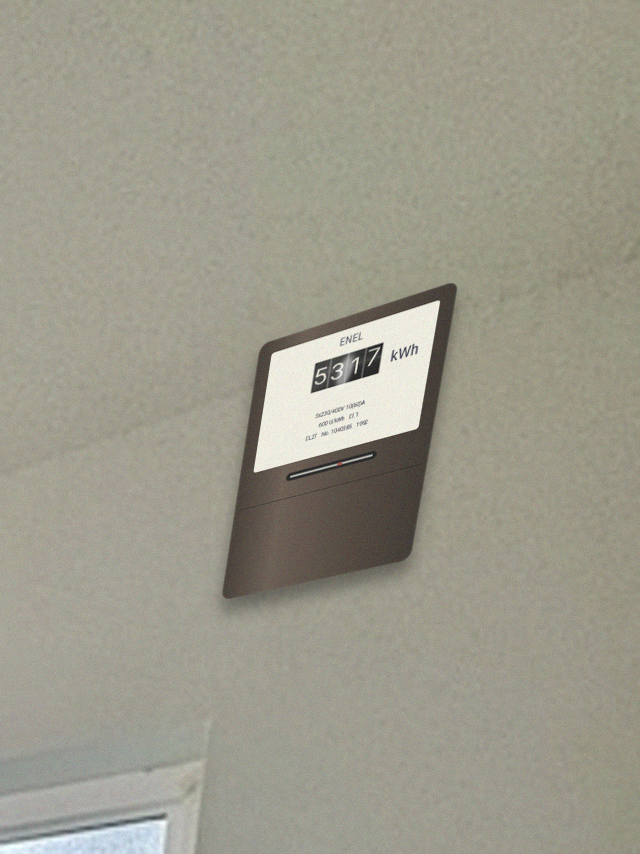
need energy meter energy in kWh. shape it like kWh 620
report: kWh 5317
